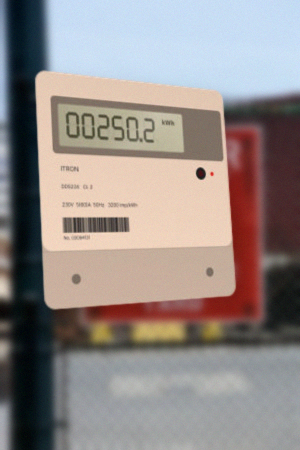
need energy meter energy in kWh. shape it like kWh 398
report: kWh 250.2
